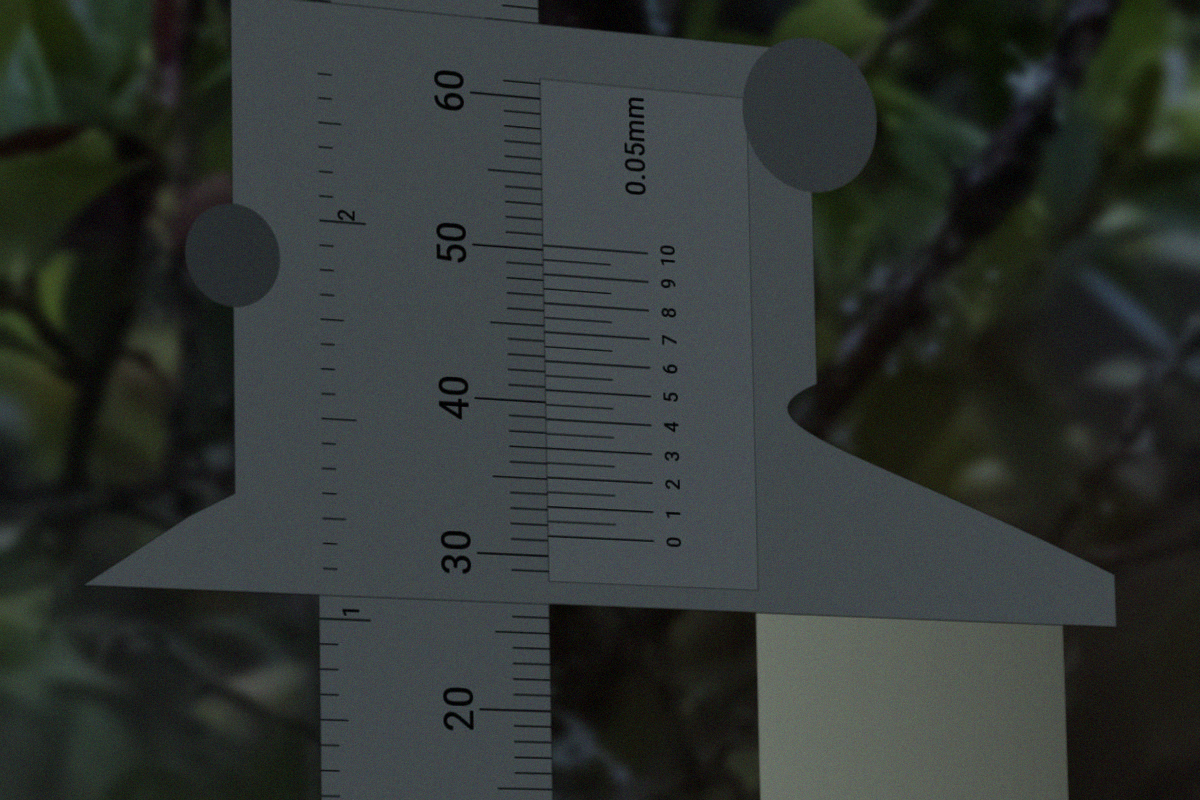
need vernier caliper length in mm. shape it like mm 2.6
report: mm 31.3
